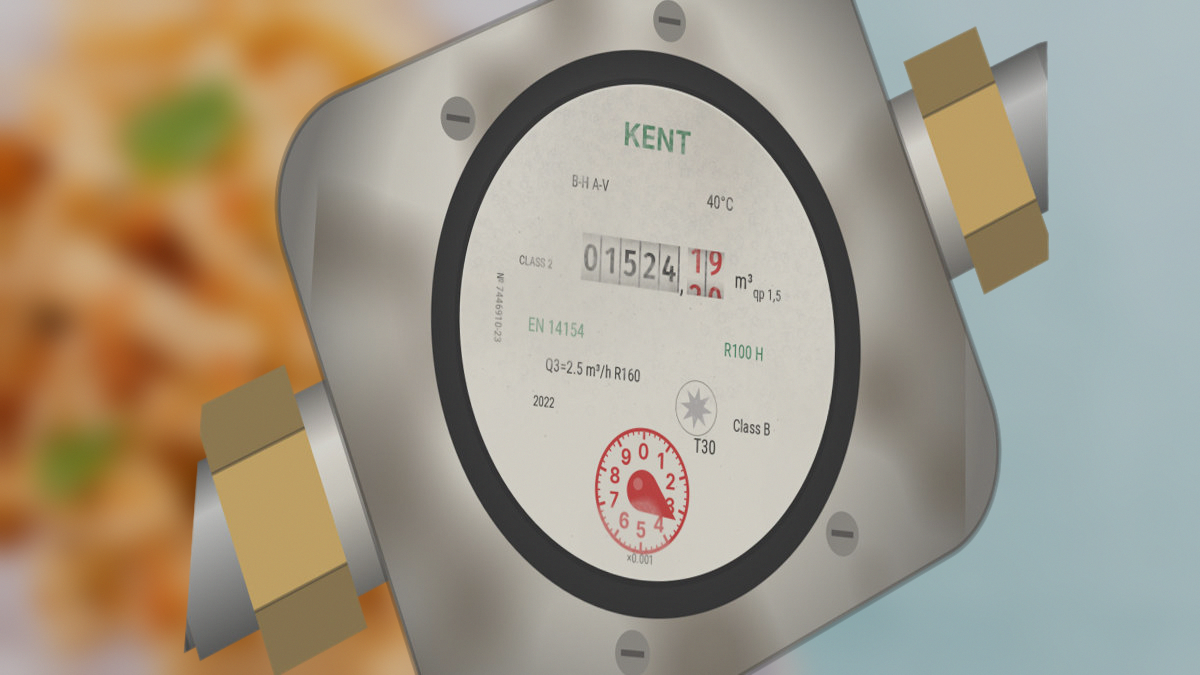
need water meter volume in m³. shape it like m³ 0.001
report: m³ 1524.193
